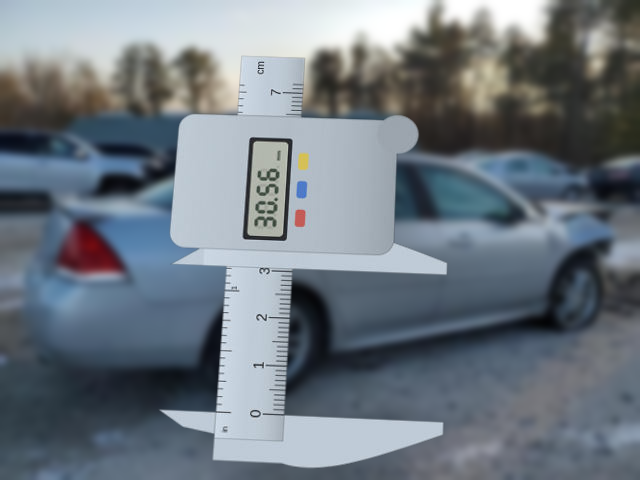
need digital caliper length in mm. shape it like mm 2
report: mm 30.56
